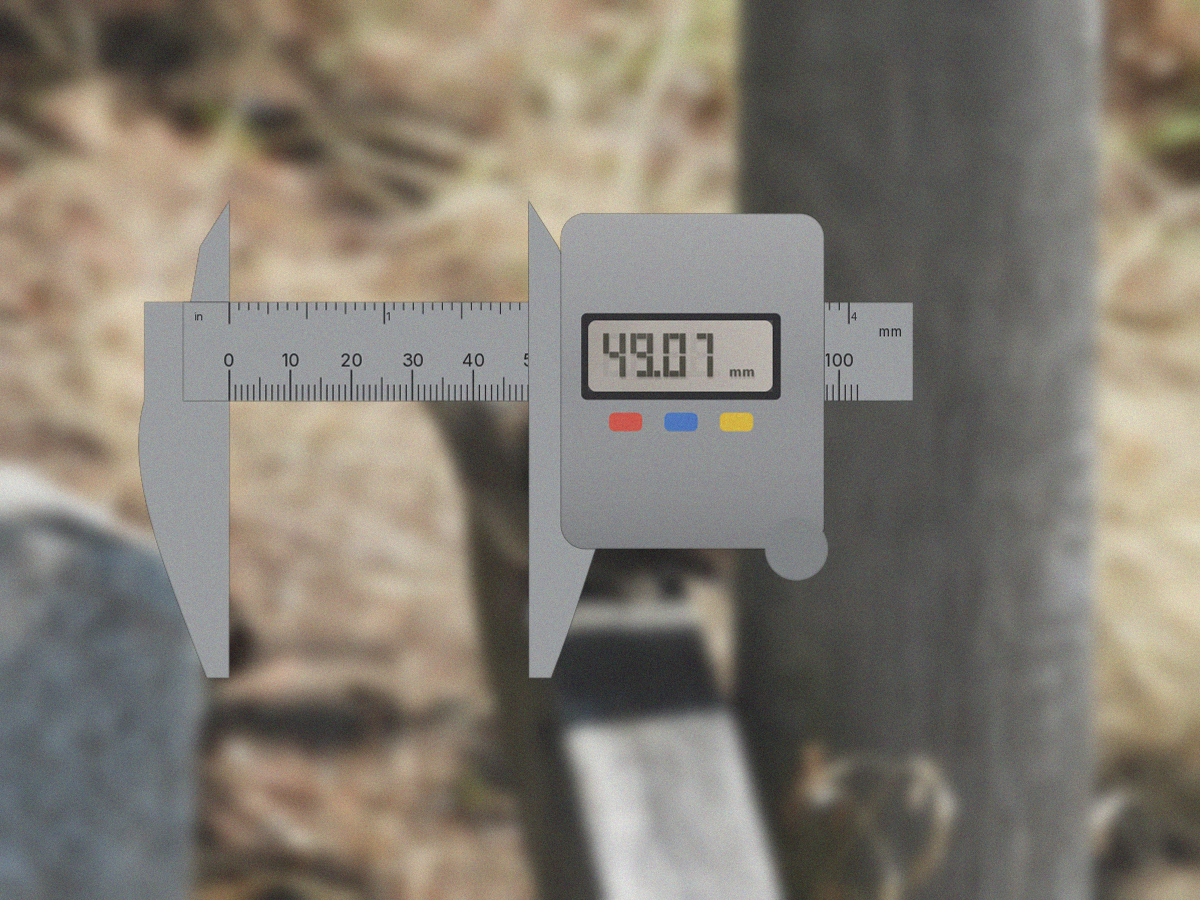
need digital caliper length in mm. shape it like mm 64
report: mm 49.07
